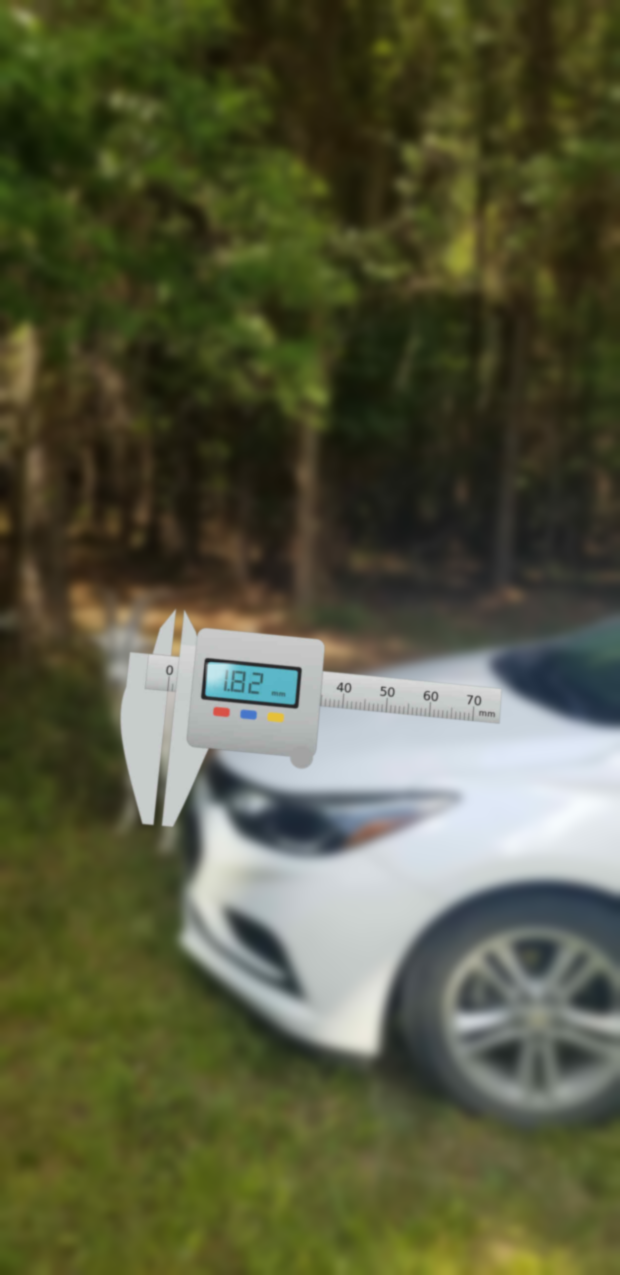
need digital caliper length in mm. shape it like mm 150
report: mm 1.82
